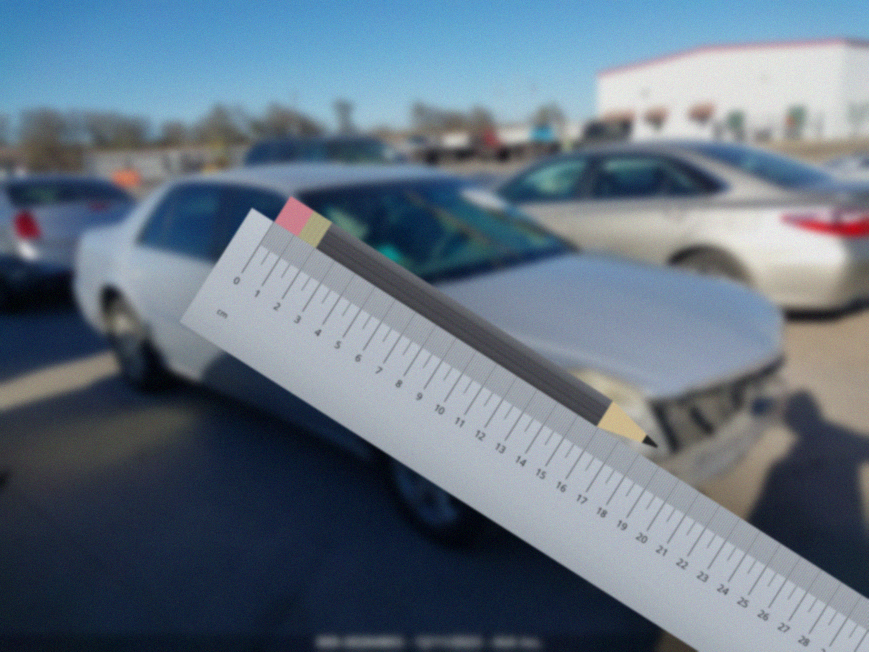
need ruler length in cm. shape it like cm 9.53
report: cm 18.5
